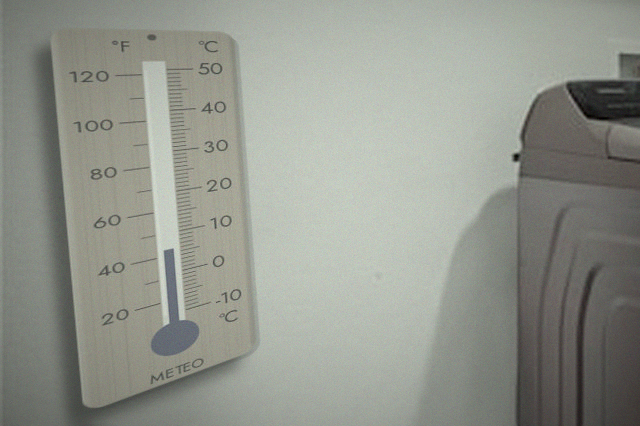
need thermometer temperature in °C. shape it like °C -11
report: °C 6
